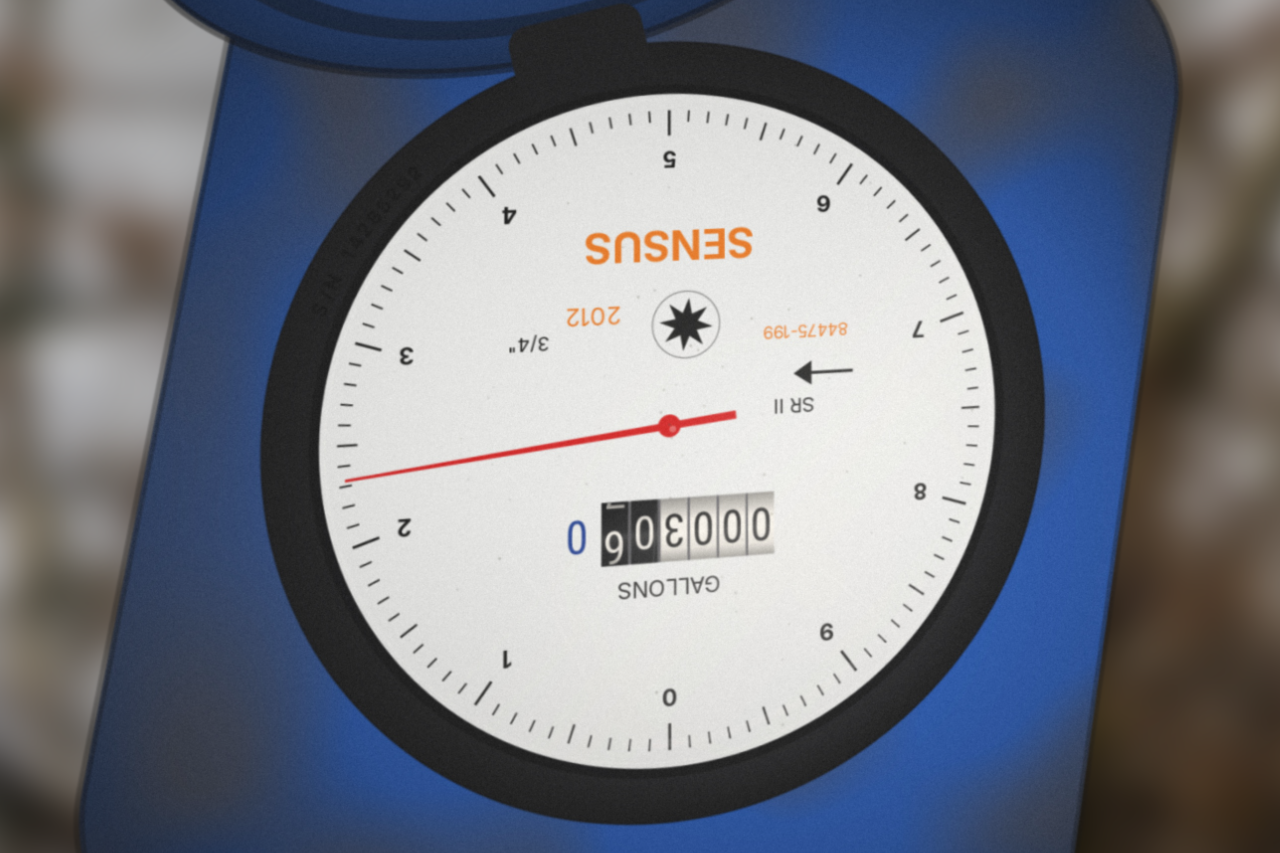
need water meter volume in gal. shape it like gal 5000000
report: gal 3062.3
